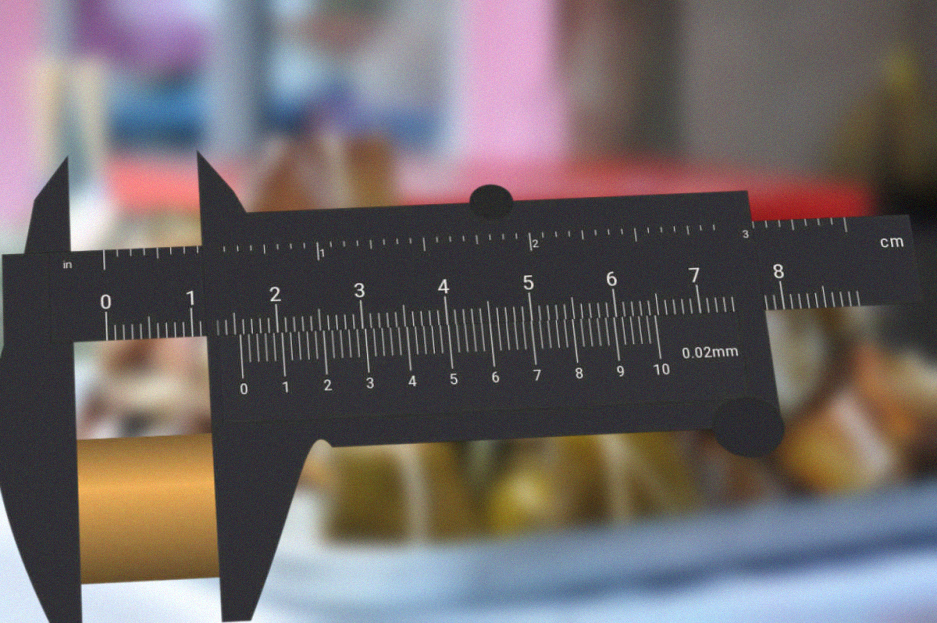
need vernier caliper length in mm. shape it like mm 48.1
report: mm 15.6
